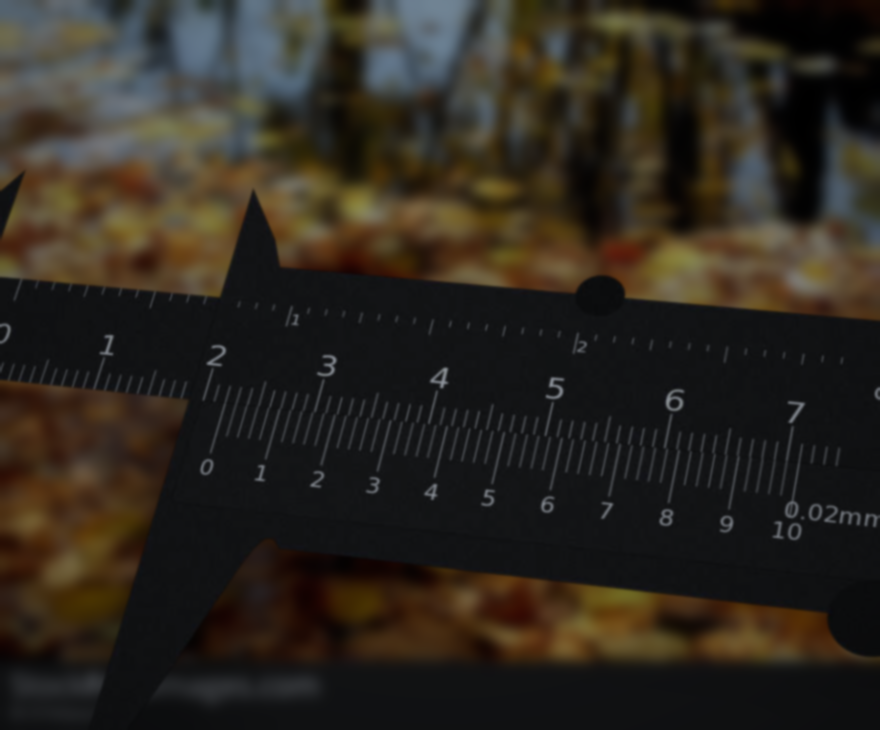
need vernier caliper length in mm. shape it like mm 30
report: mm 22.0
